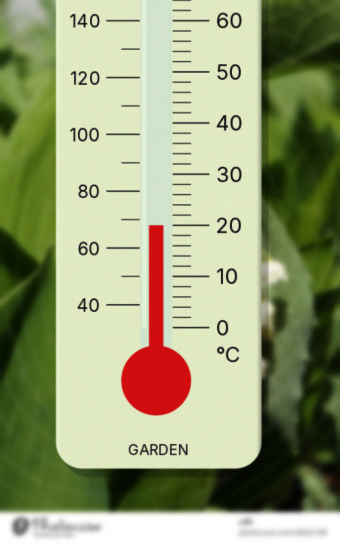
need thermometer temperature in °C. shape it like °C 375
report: °C 20
